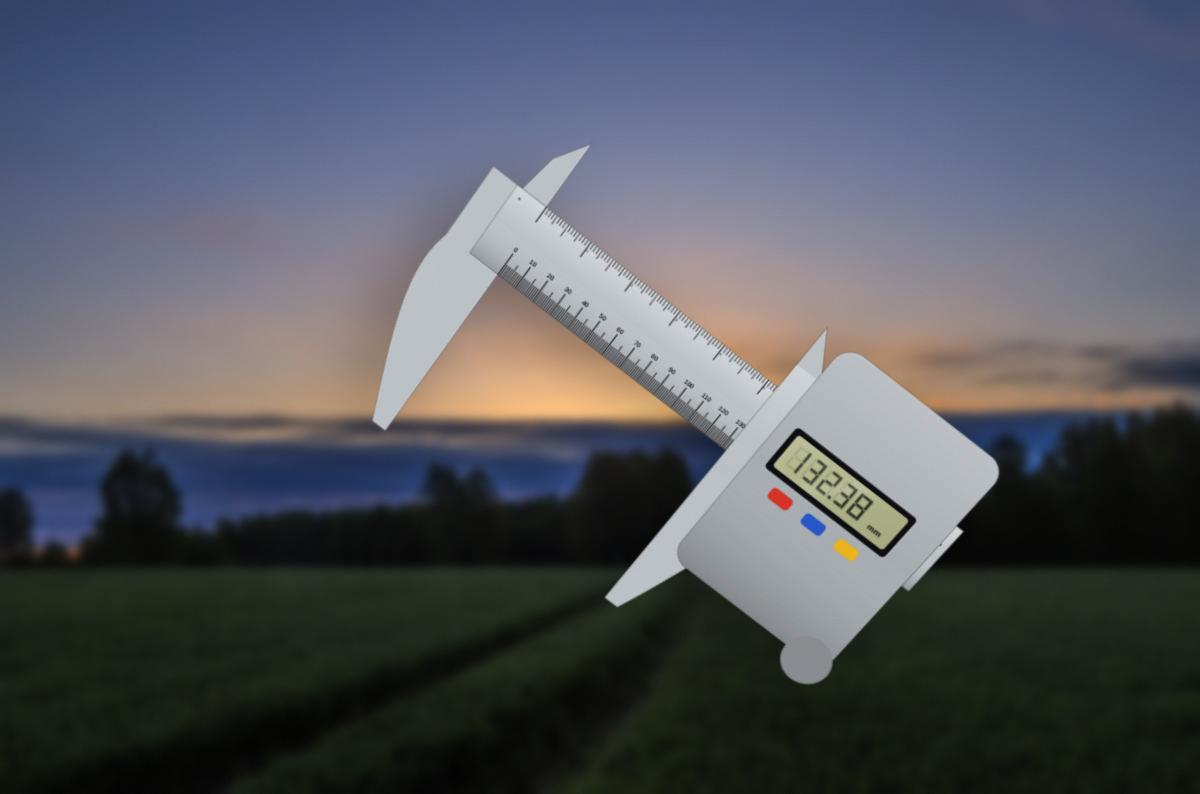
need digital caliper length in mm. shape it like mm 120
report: mm 132.38
